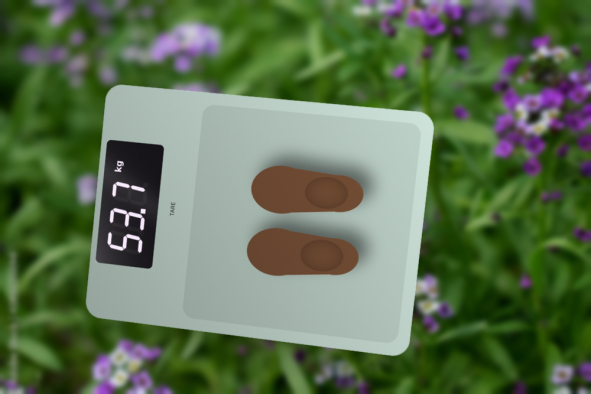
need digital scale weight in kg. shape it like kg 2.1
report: kg 53.7
